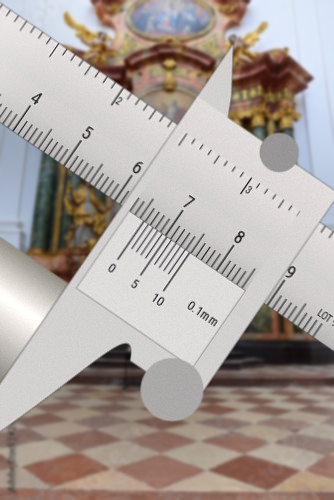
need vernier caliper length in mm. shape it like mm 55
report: mm 65.8
